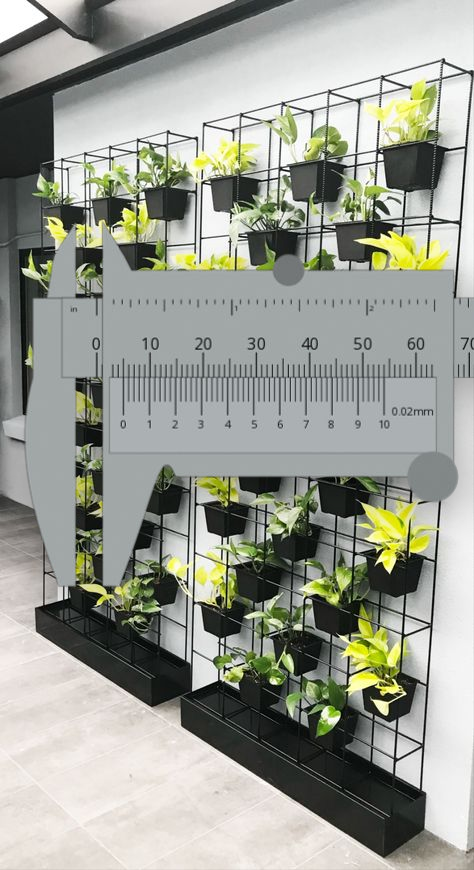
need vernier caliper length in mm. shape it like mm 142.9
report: mm 5.0
